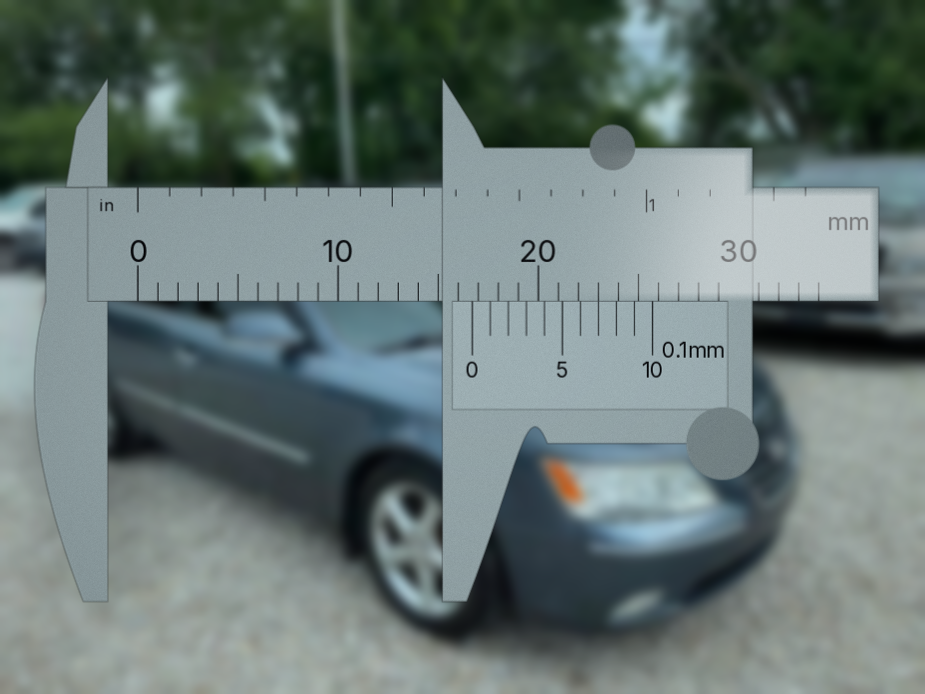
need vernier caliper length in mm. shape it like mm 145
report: mm 16.7
